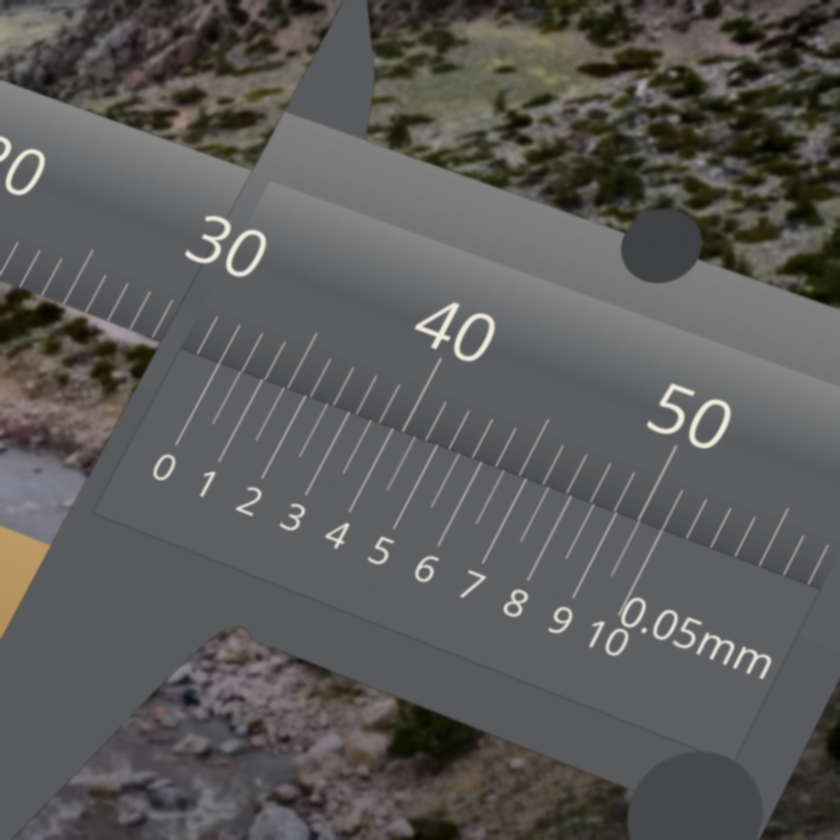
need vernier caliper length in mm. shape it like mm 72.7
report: mm 32.0
